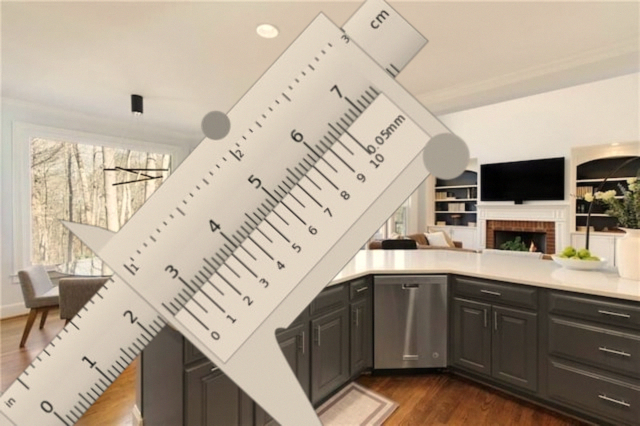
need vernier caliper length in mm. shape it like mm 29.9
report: mm 27.0
